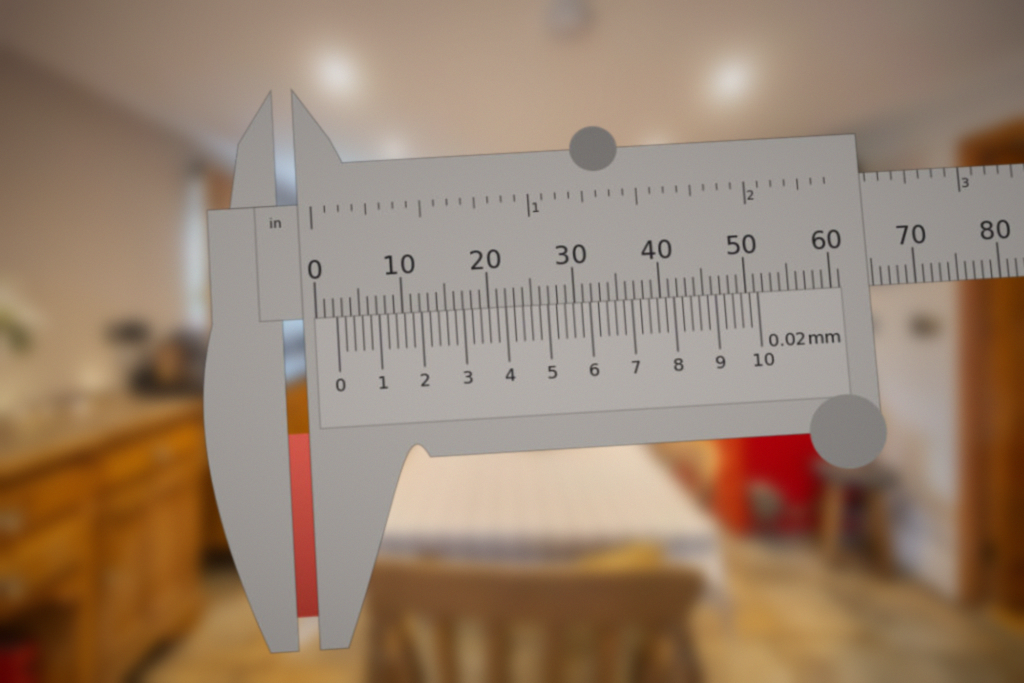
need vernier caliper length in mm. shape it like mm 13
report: mm 2.4
